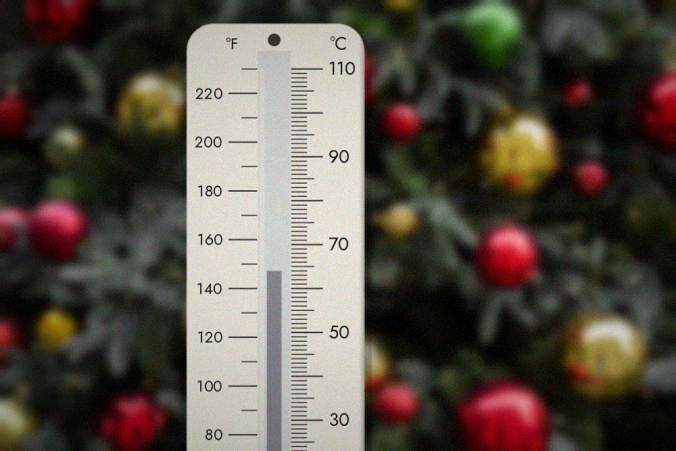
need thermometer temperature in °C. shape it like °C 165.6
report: °C 64
